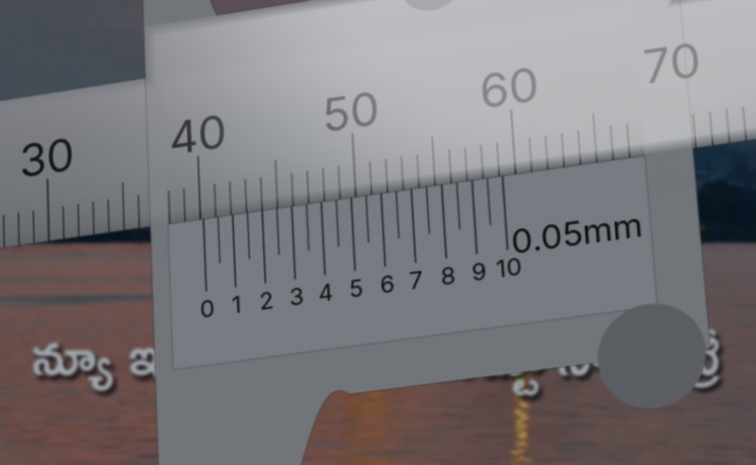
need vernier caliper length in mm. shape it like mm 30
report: mm 40.2
